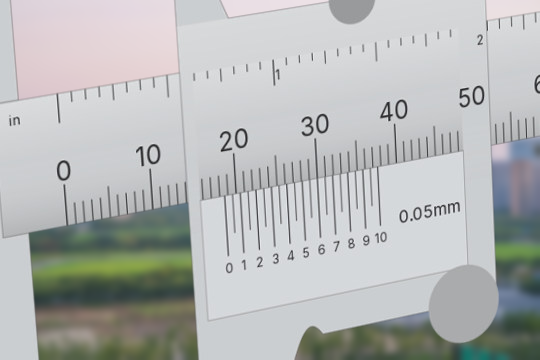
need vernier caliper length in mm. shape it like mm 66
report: mm 18.6
